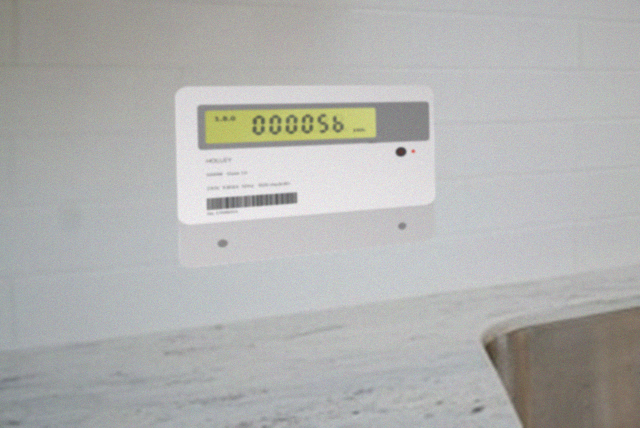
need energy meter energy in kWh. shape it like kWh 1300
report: kWh 56
